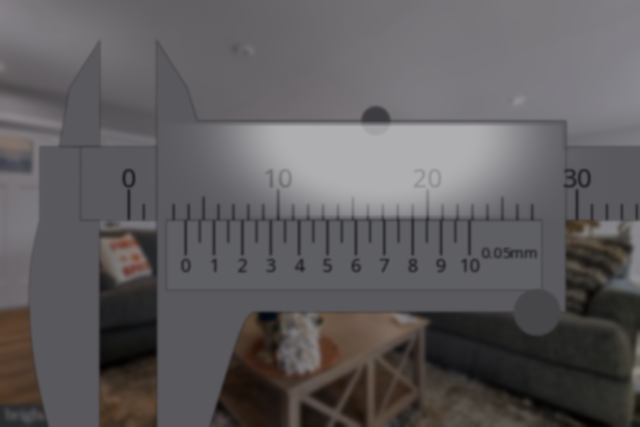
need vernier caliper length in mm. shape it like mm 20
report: mm 3.8
